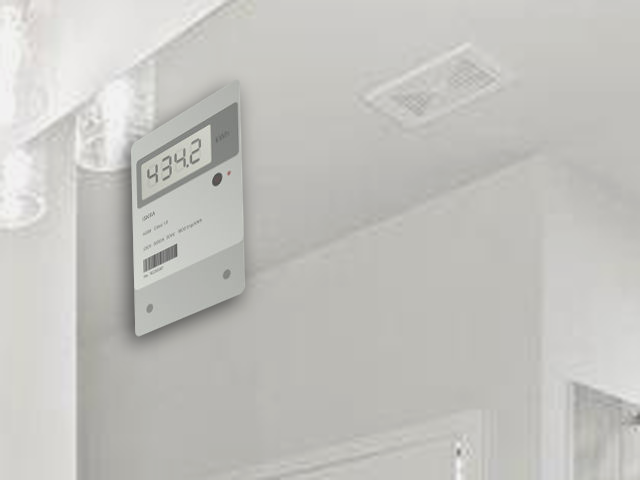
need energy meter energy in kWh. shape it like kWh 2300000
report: kWh 434.2
